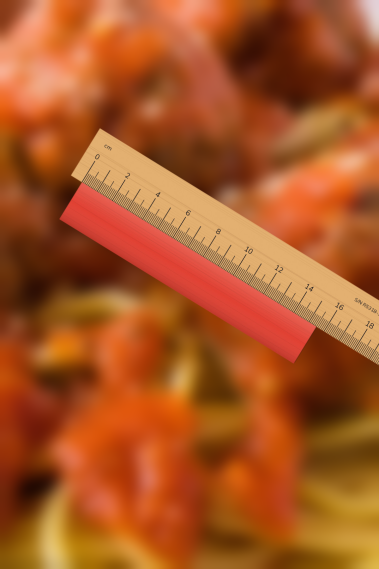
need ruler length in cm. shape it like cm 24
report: cm 15.5
